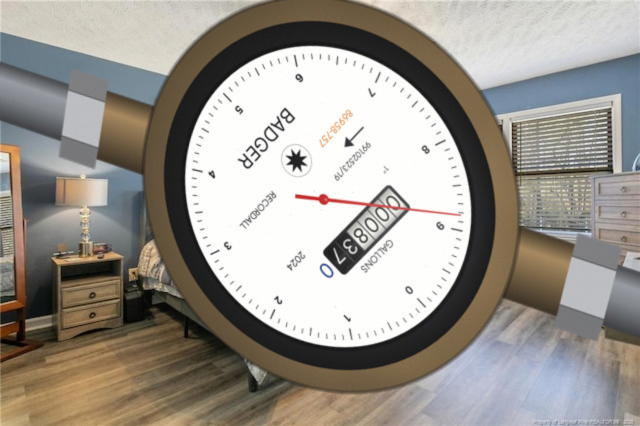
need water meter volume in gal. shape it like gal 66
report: gal 8368.8
